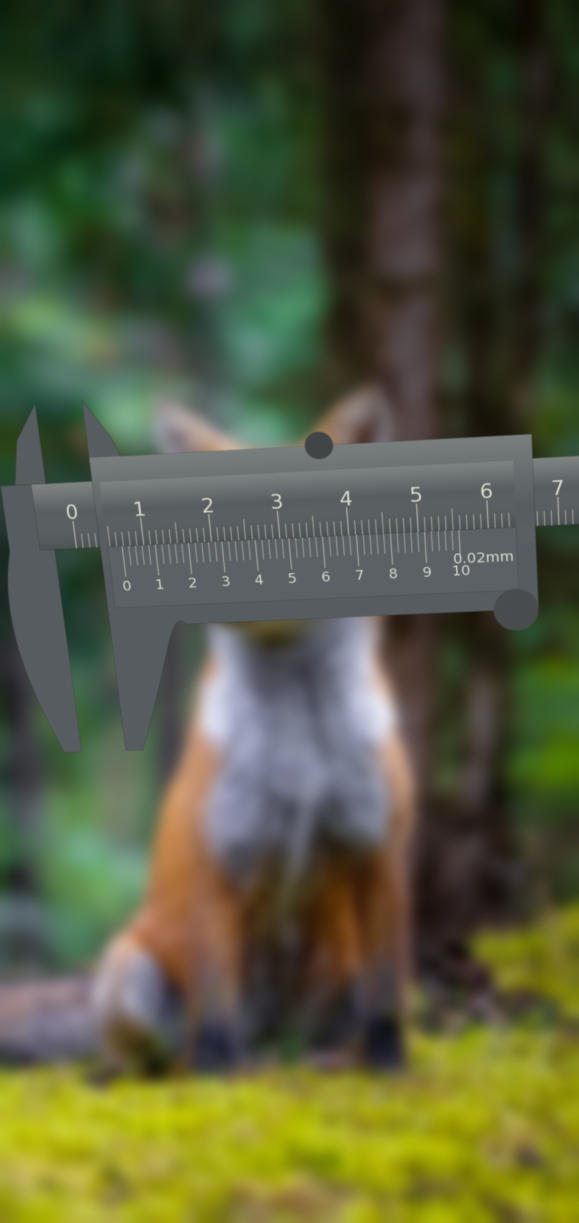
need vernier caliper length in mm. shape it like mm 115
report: mm 6.8
